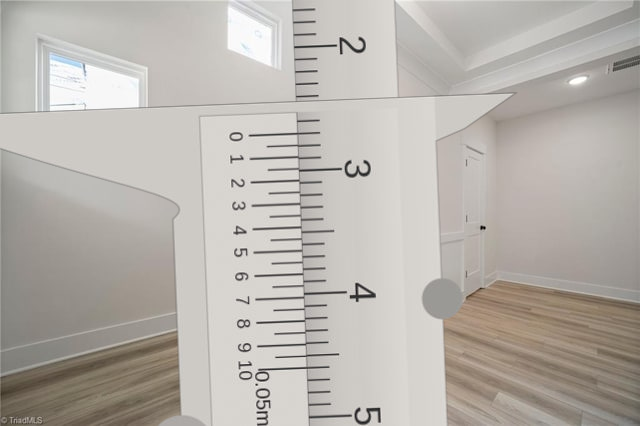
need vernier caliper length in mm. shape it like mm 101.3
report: mm 27.0
